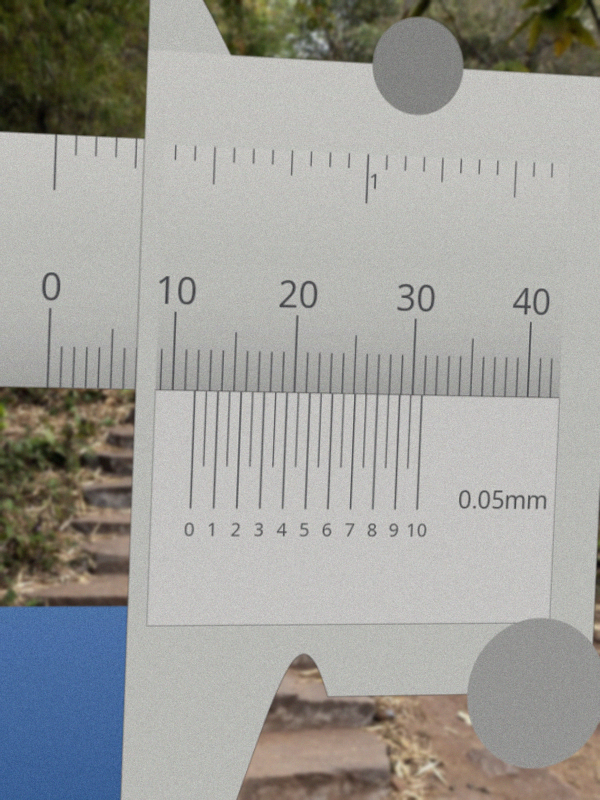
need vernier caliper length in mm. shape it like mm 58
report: mm 11.8
